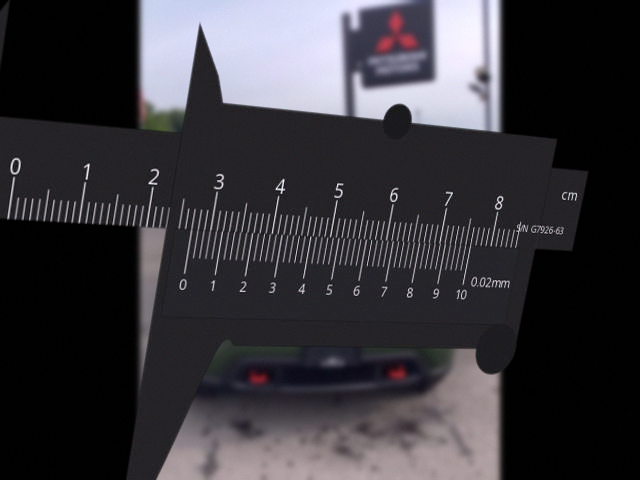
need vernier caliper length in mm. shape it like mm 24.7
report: mm 27.0
